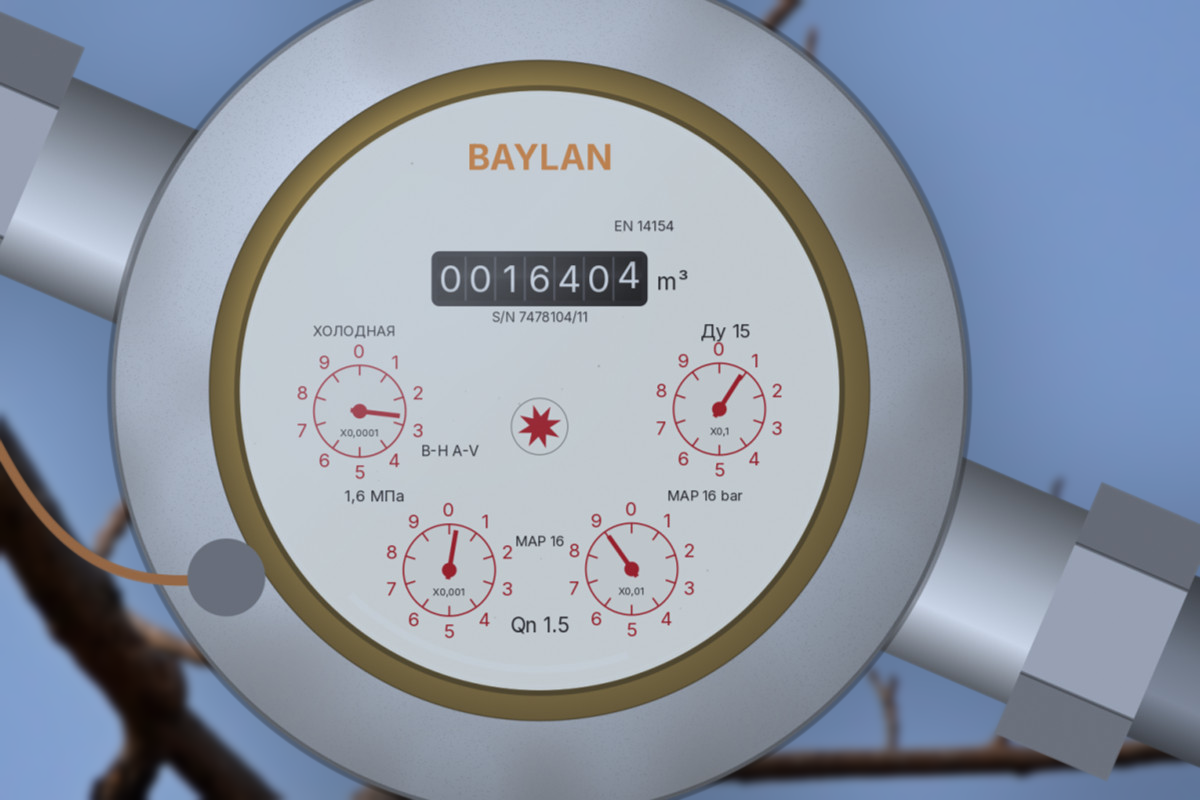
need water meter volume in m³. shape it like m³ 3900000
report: m³ 16404.0902
